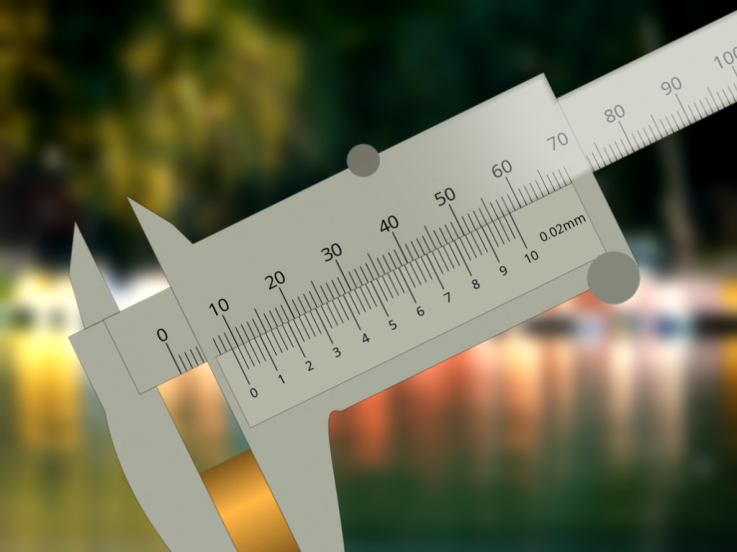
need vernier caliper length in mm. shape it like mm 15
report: mm 9.0
